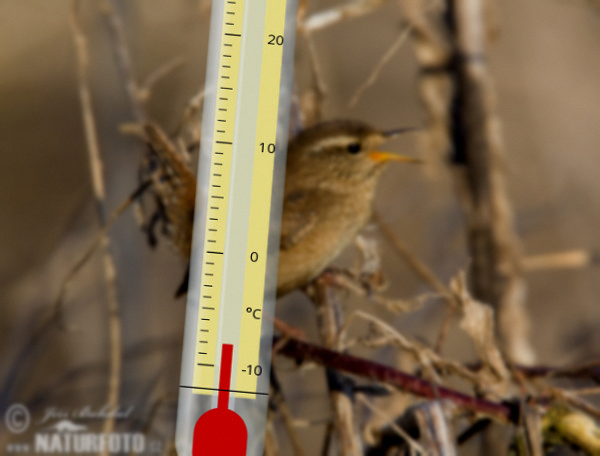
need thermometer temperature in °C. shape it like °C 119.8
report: °C -8
